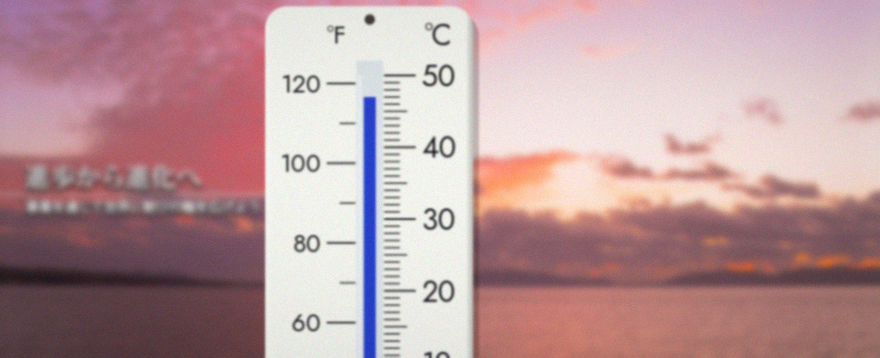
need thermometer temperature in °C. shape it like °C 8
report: °C 47
